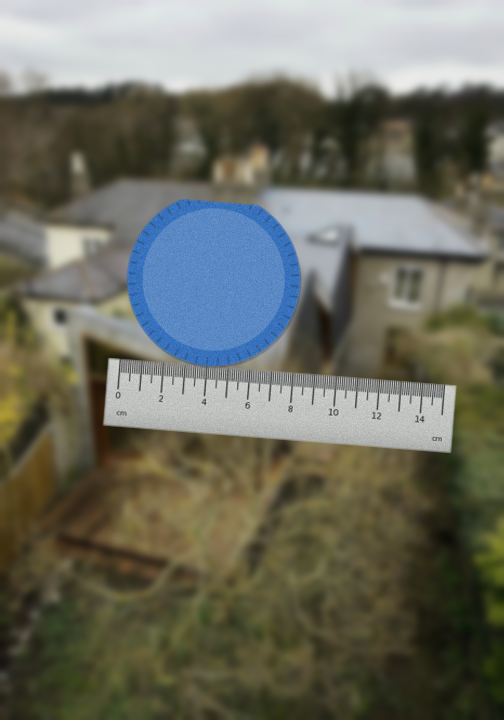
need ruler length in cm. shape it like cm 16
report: cm 8
